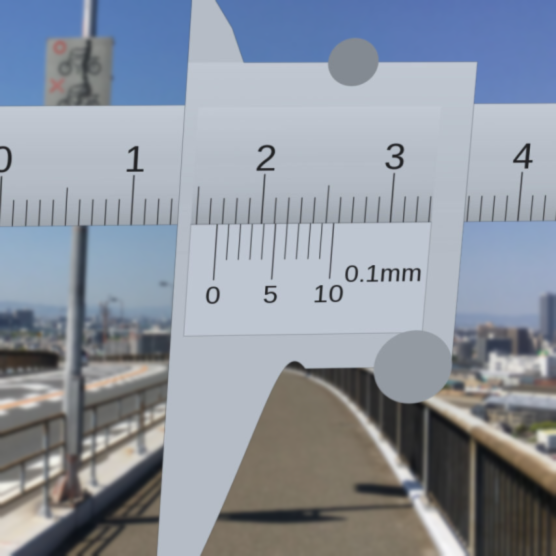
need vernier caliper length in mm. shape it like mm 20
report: mm 16.6
